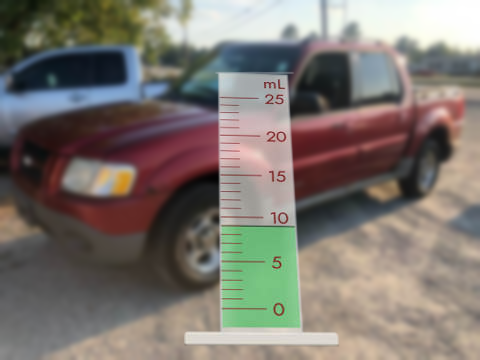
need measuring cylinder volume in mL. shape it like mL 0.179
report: mL 9
